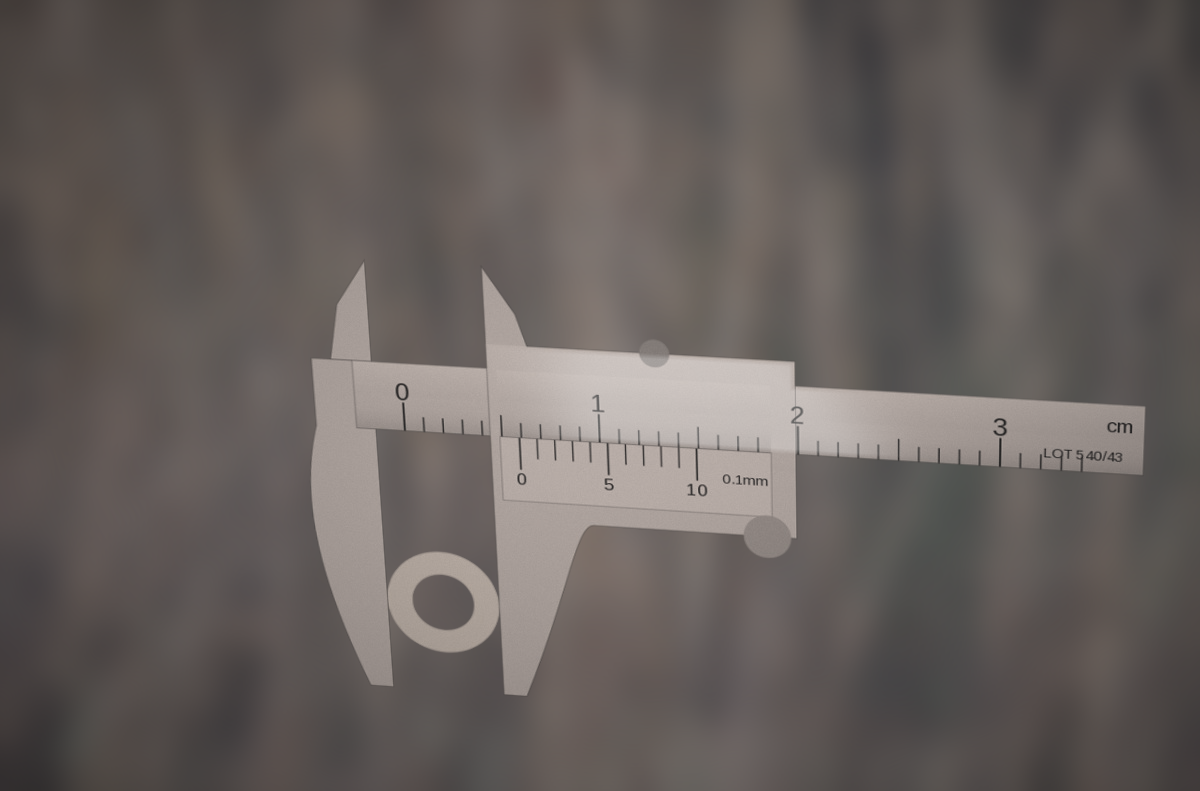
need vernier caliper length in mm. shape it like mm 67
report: mm 5.9
